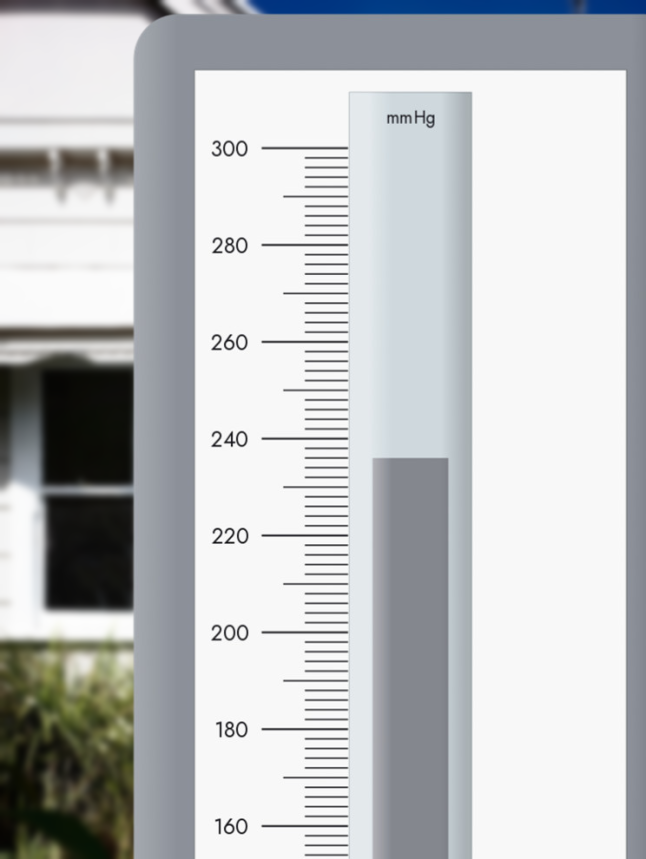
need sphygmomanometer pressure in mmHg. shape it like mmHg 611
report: mmHg 236
